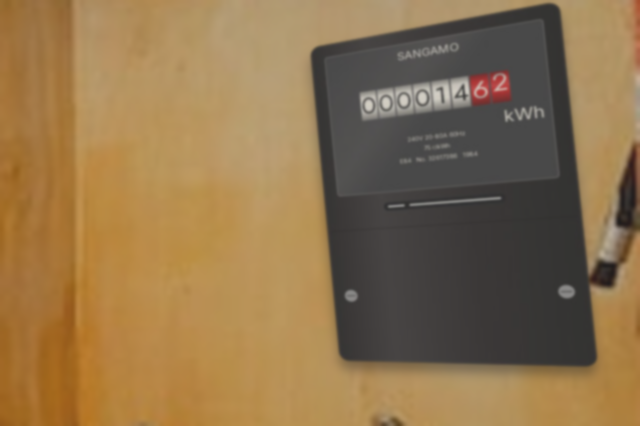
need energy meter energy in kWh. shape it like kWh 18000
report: kWh 14.62
